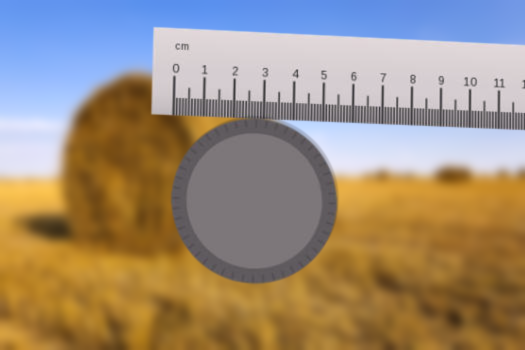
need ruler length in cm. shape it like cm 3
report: cm 5.5
